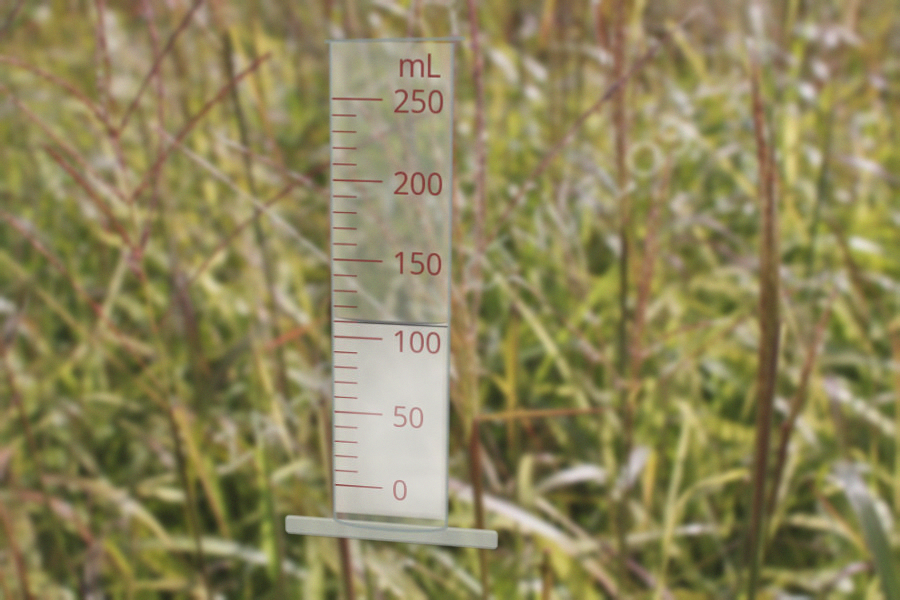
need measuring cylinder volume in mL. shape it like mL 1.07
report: mL 110
